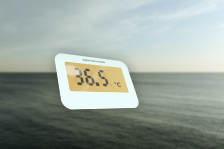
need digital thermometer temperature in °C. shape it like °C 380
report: °C 36.5
